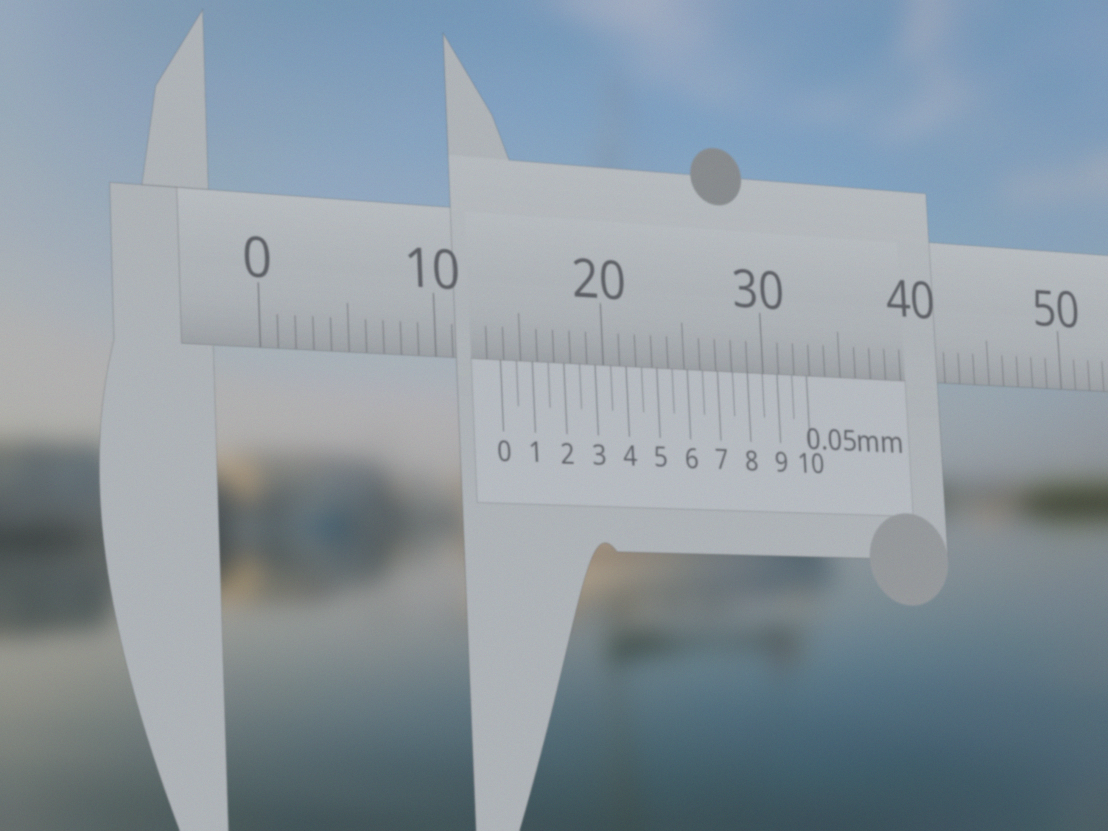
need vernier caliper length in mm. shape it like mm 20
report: mm 13.8
